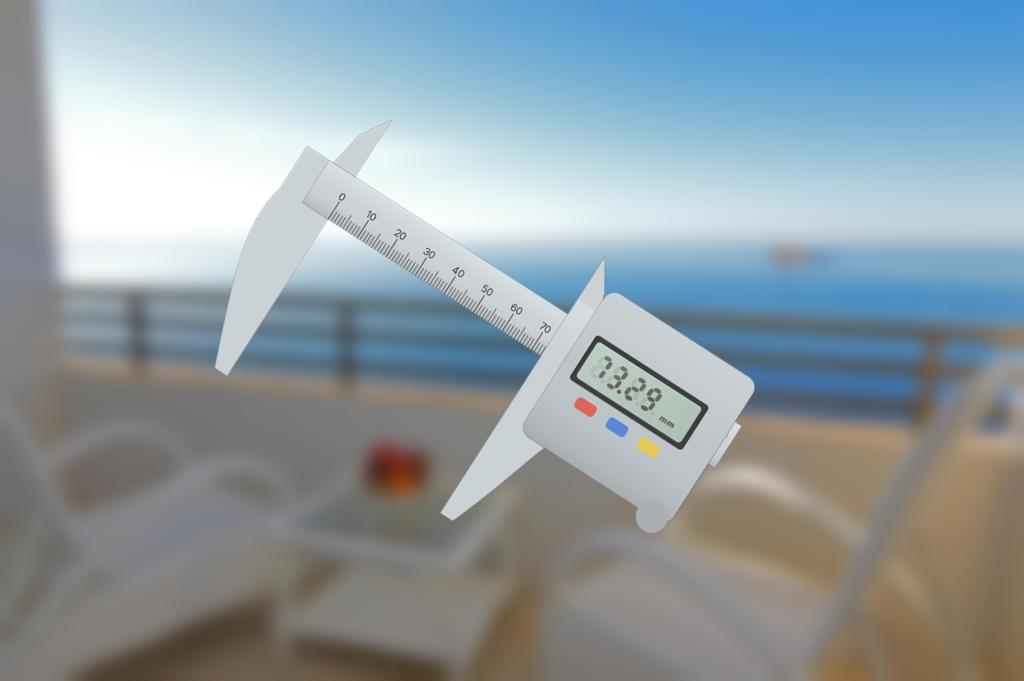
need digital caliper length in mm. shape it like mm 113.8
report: mm 73.29
